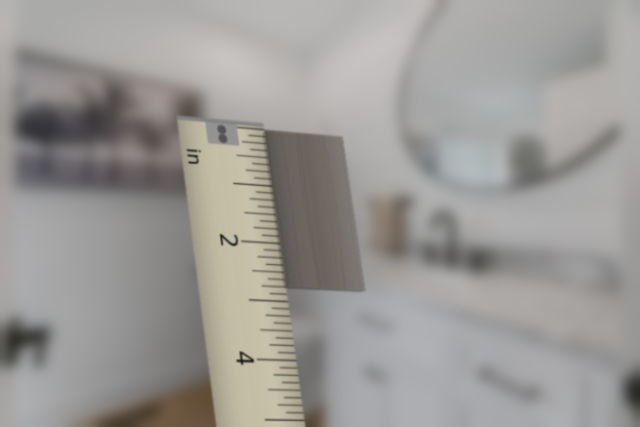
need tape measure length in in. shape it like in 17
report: in 2.75
